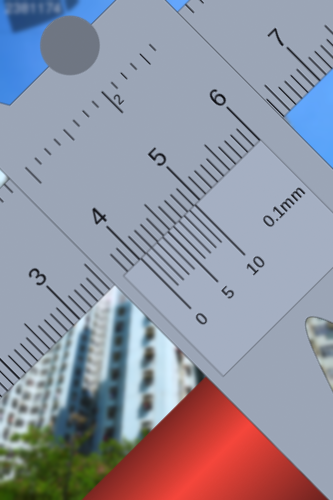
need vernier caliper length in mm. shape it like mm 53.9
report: mm 40.2
